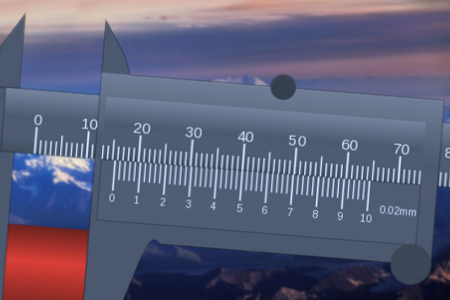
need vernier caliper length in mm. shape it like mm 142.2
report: mm 15.5
